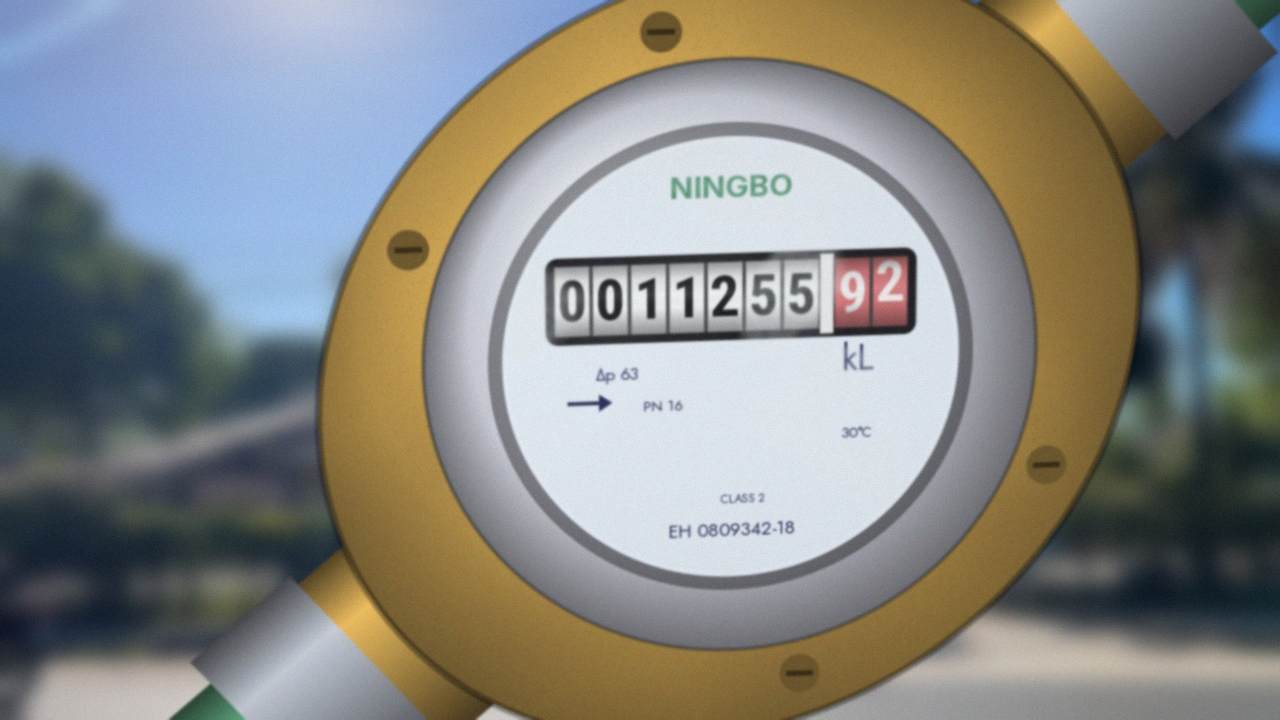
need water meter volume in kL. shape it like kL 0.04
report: kL 11255.92
